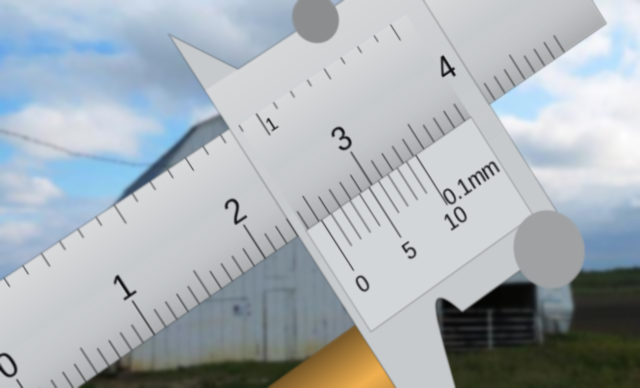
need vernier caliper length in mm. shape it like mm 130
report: mm 25.2
